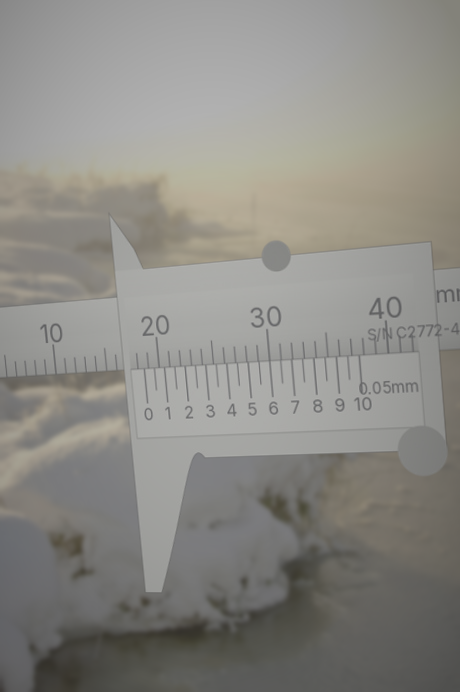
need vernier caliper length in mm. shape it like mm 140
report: mm 18.6
